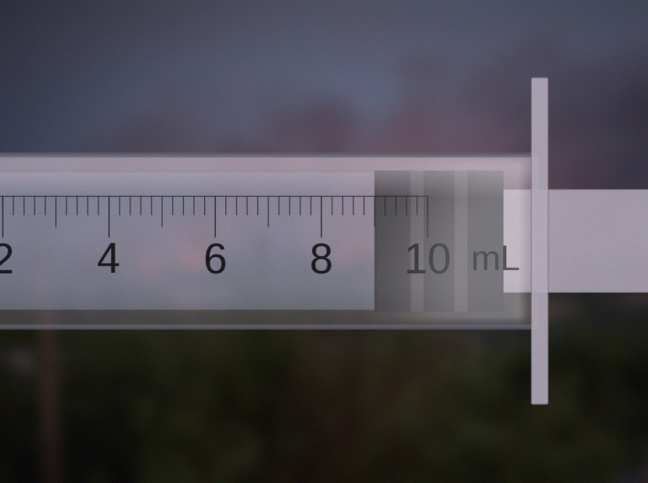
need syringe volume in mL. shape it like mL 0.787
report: mL 9
